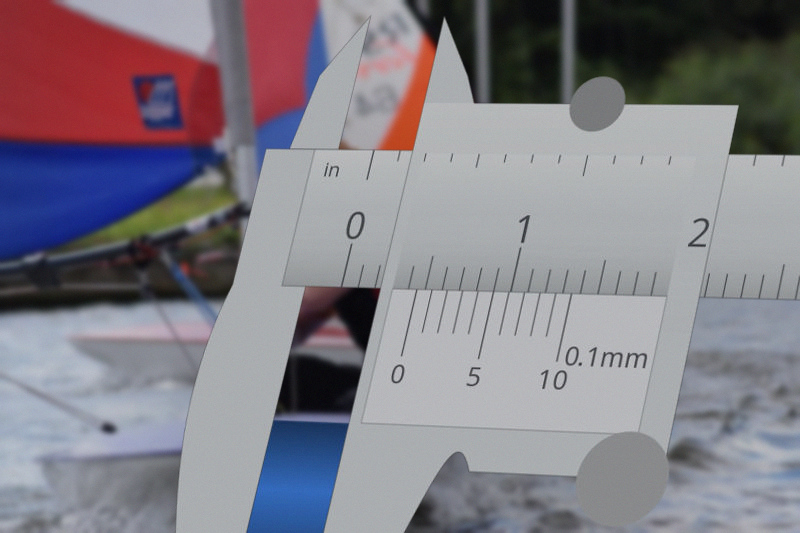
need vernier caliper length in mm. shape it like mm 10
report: mm 4.5
